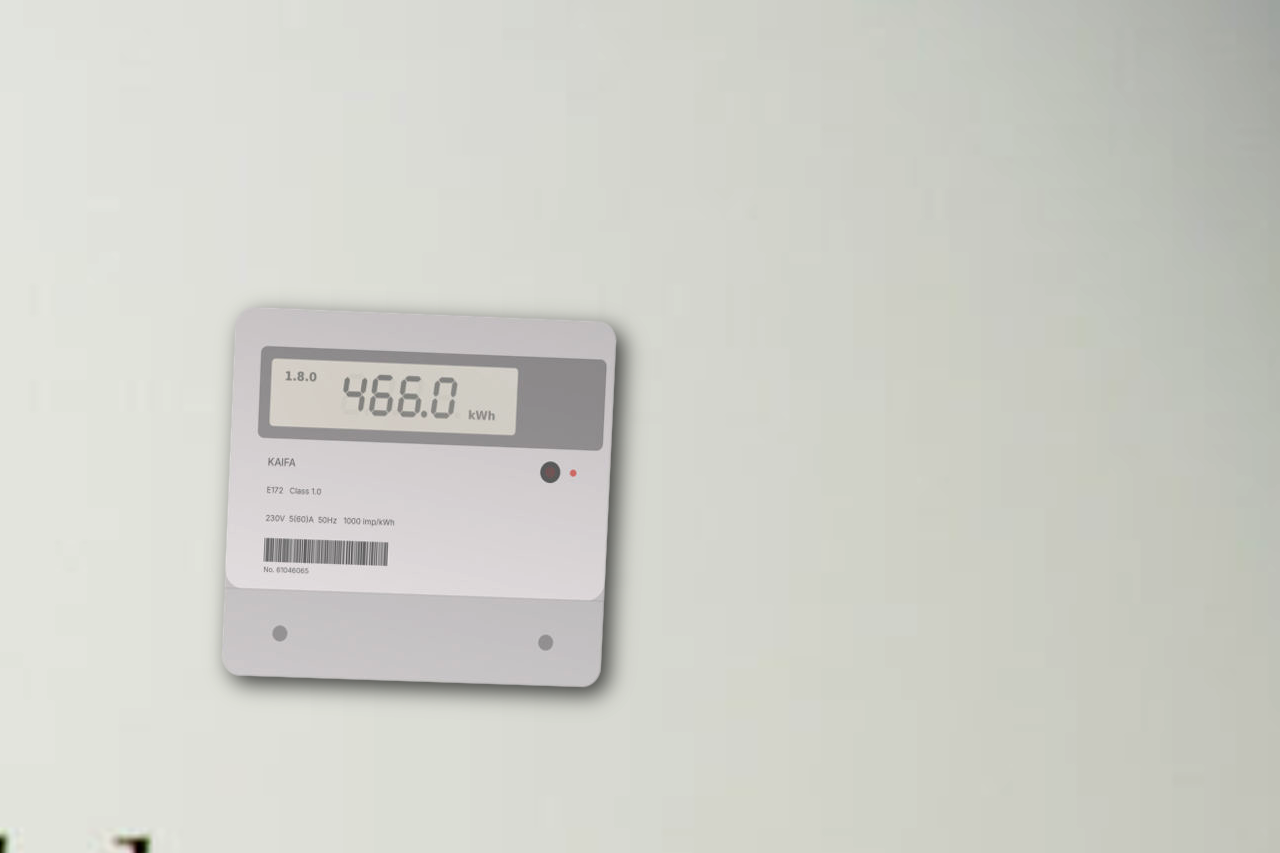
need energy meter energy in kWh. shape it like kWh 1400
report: kWh 466.0
